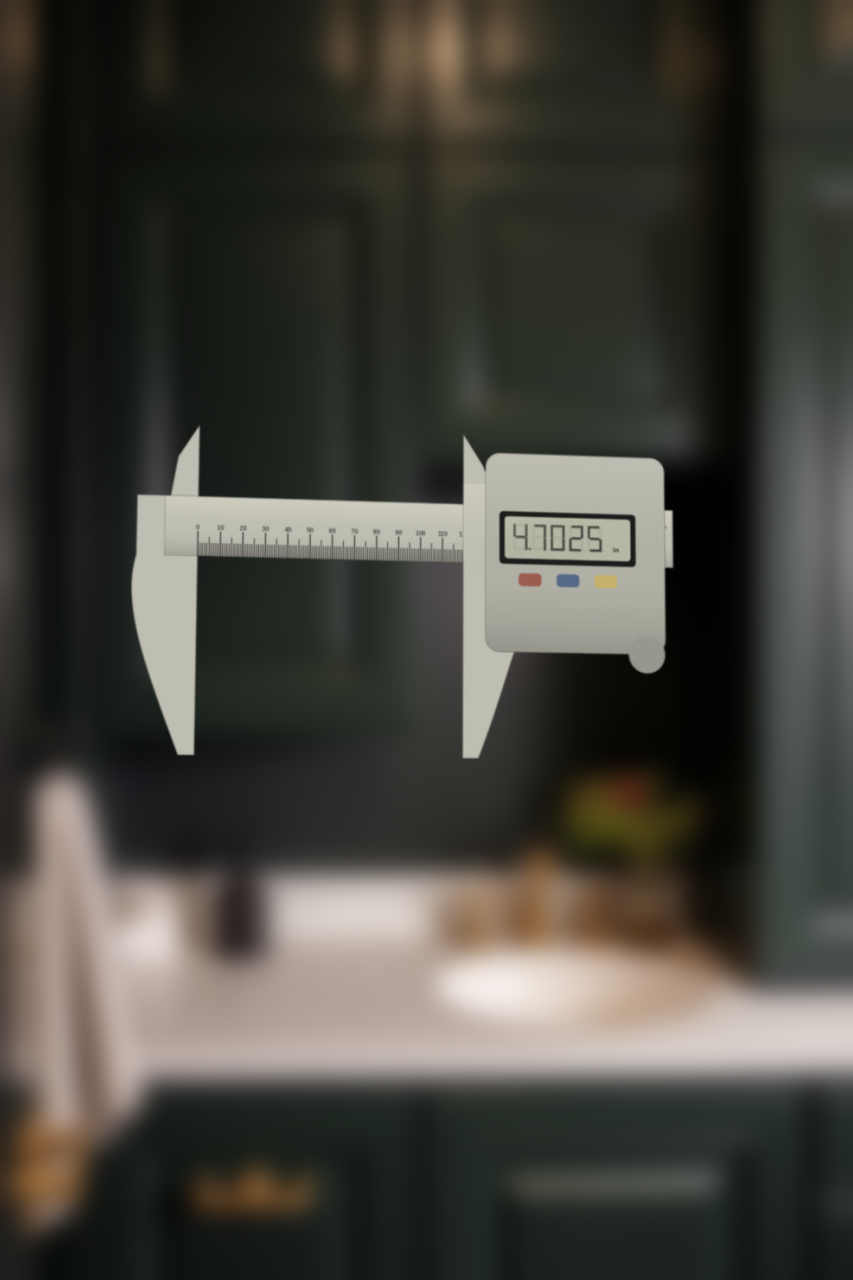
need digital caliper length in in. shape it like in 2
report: in 4.7025
